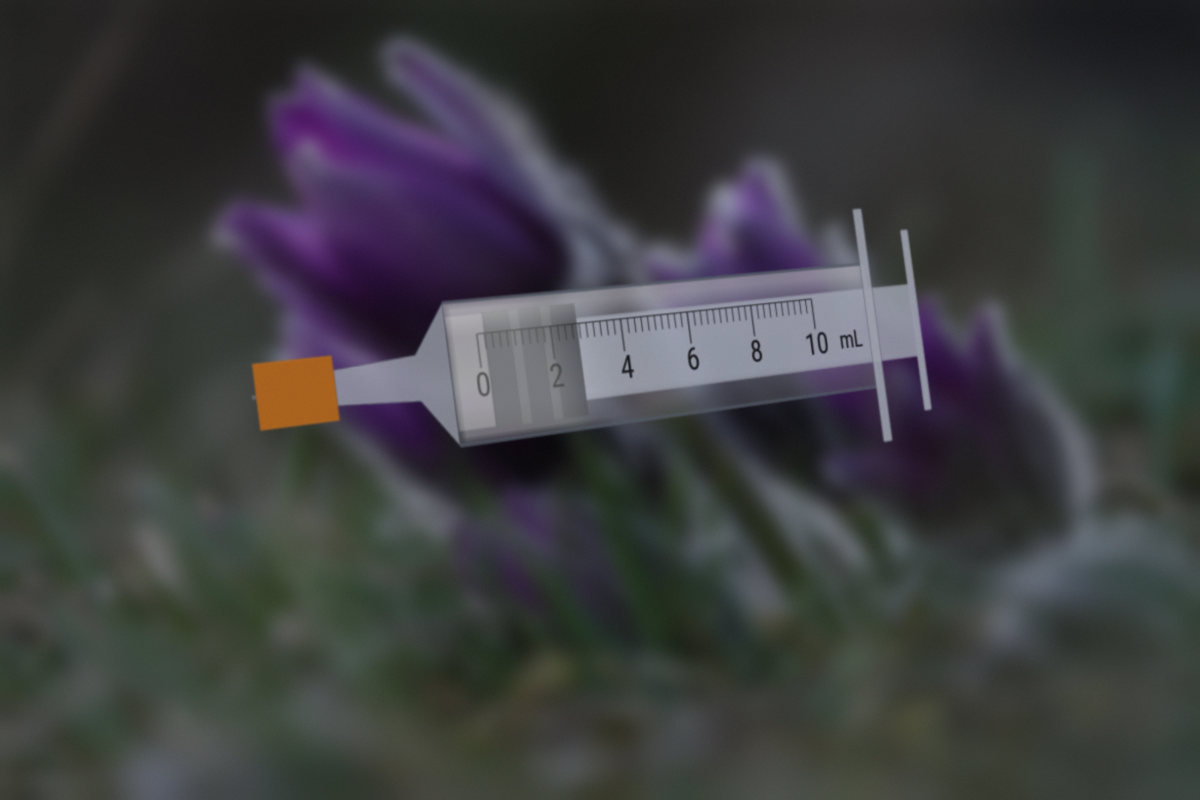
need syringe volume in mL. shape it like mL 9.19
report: mL 0.2
